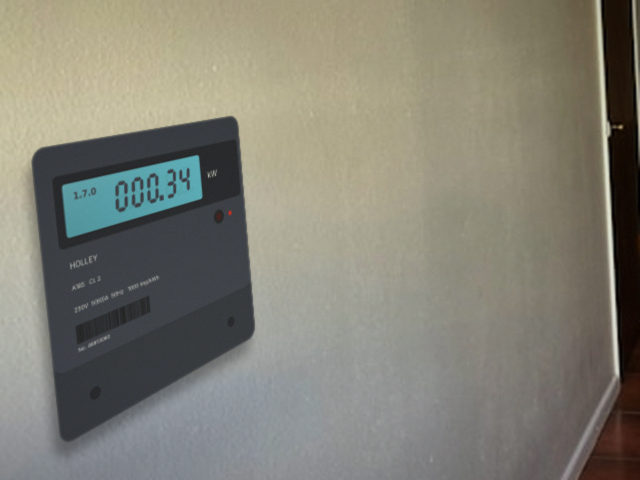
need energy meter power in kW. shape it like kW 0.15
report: kW 0.34
